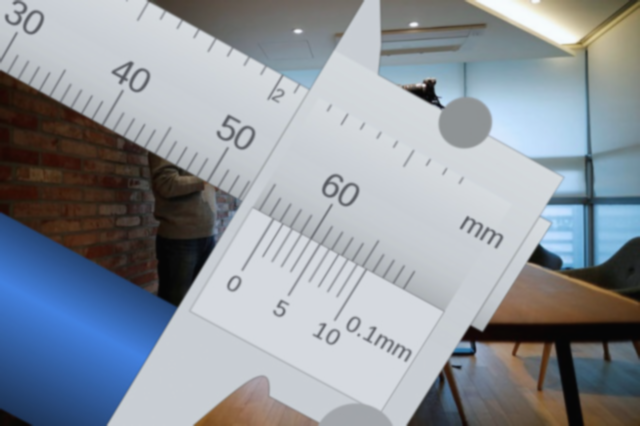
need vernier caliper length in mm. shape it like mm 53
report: mm 56.4
